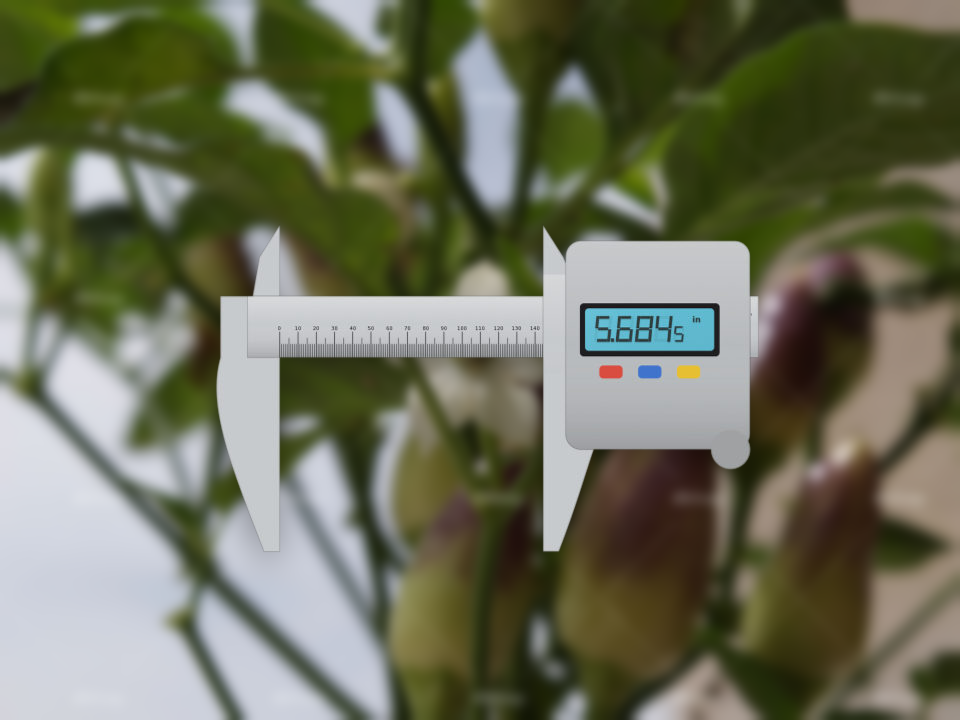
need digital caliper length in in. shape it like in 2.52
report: in 5.6845
